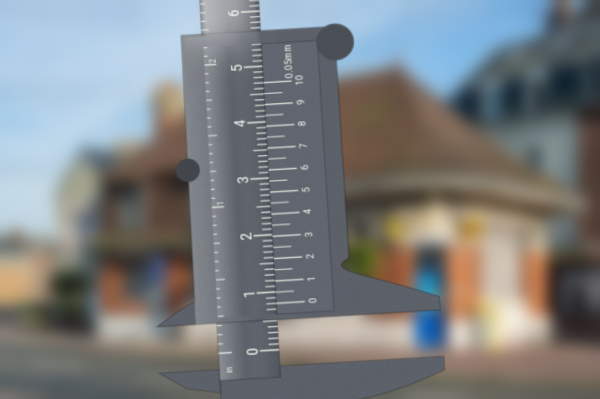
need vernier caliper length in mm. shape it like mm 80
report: mm 8.0
